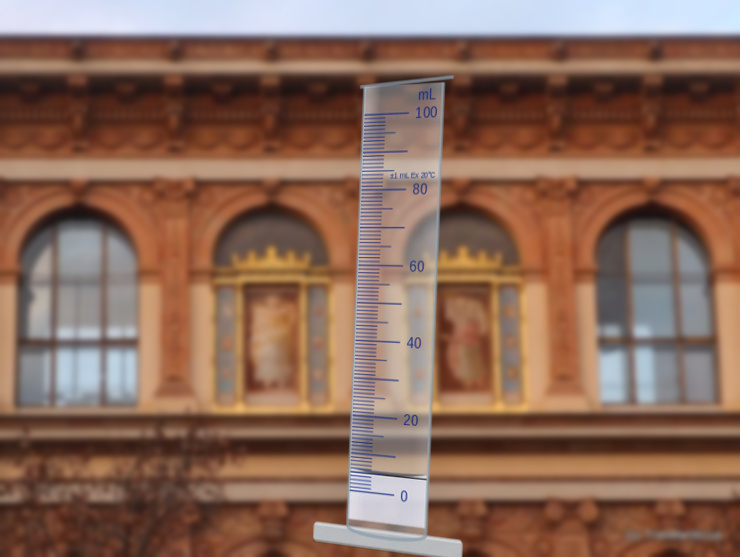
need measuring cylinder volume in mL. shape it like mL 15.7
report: mL 5
